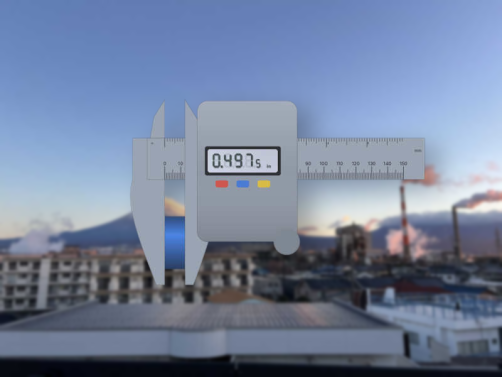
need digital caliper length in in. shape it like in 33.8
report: in 0.4975
